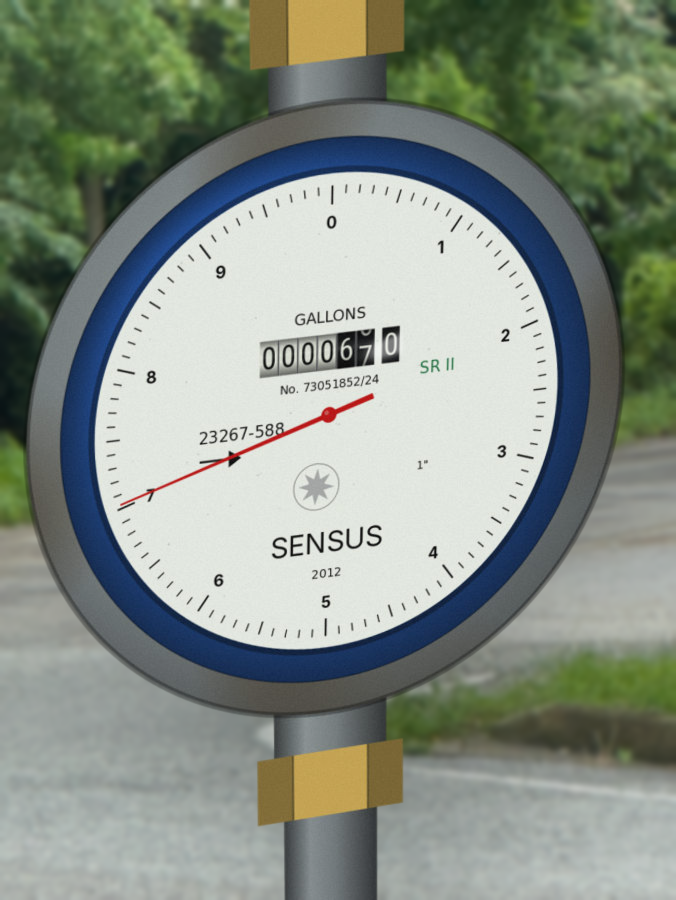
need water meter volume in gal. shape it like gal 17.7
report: gal 667.0
